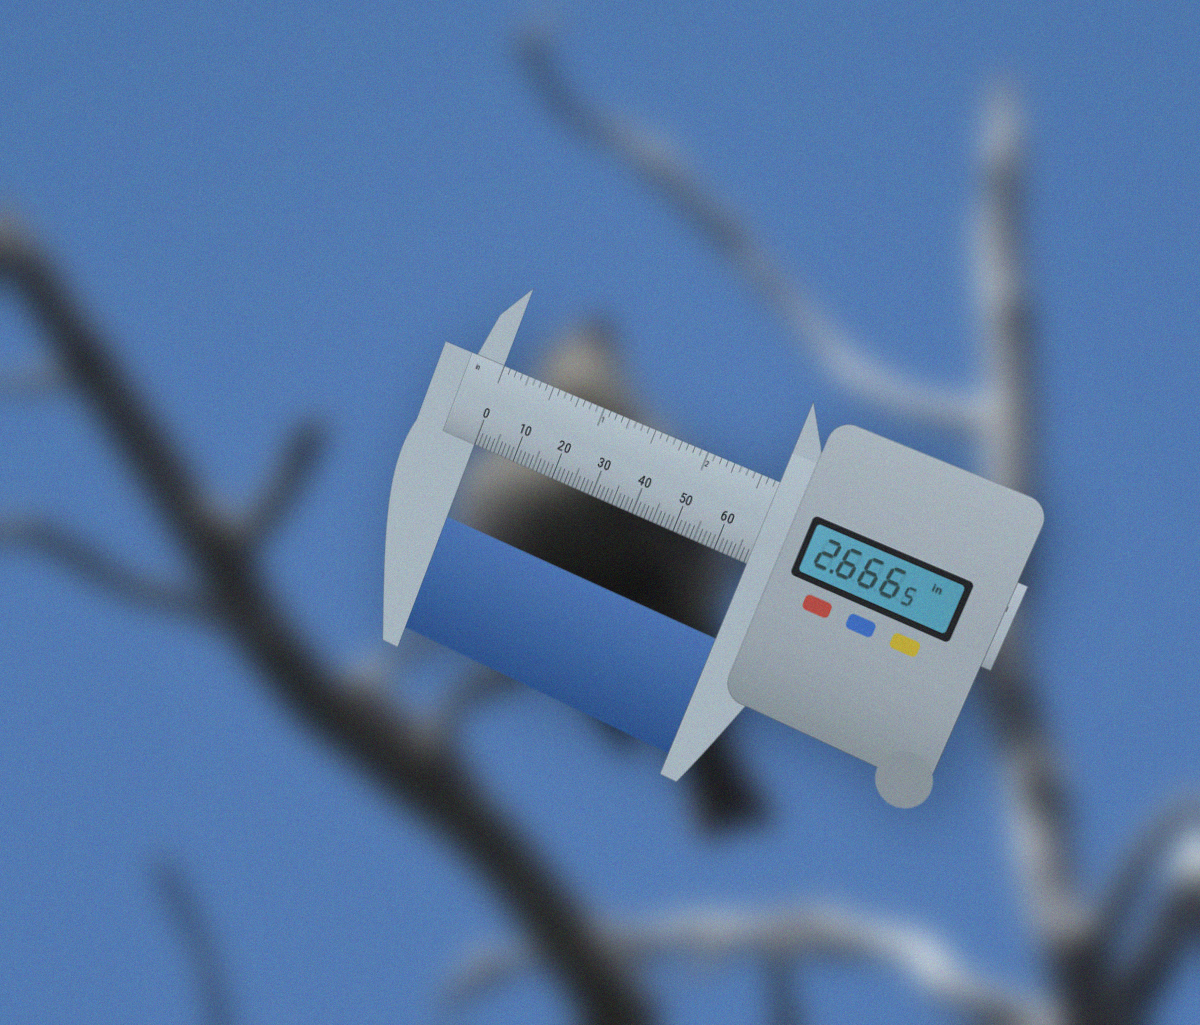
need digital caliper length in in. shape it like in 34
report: in 2.6665
